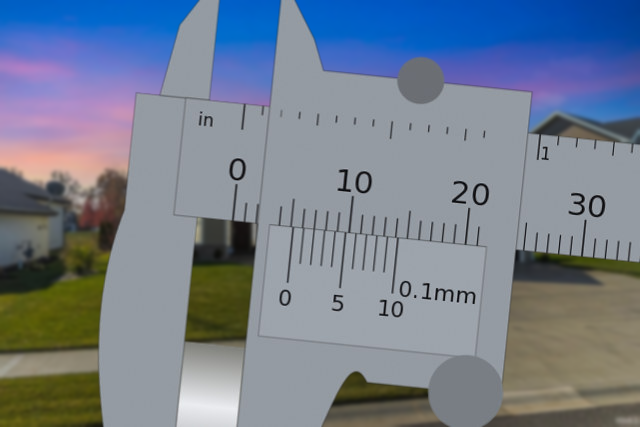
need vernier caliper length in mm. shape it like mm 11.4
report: mm 5.2
